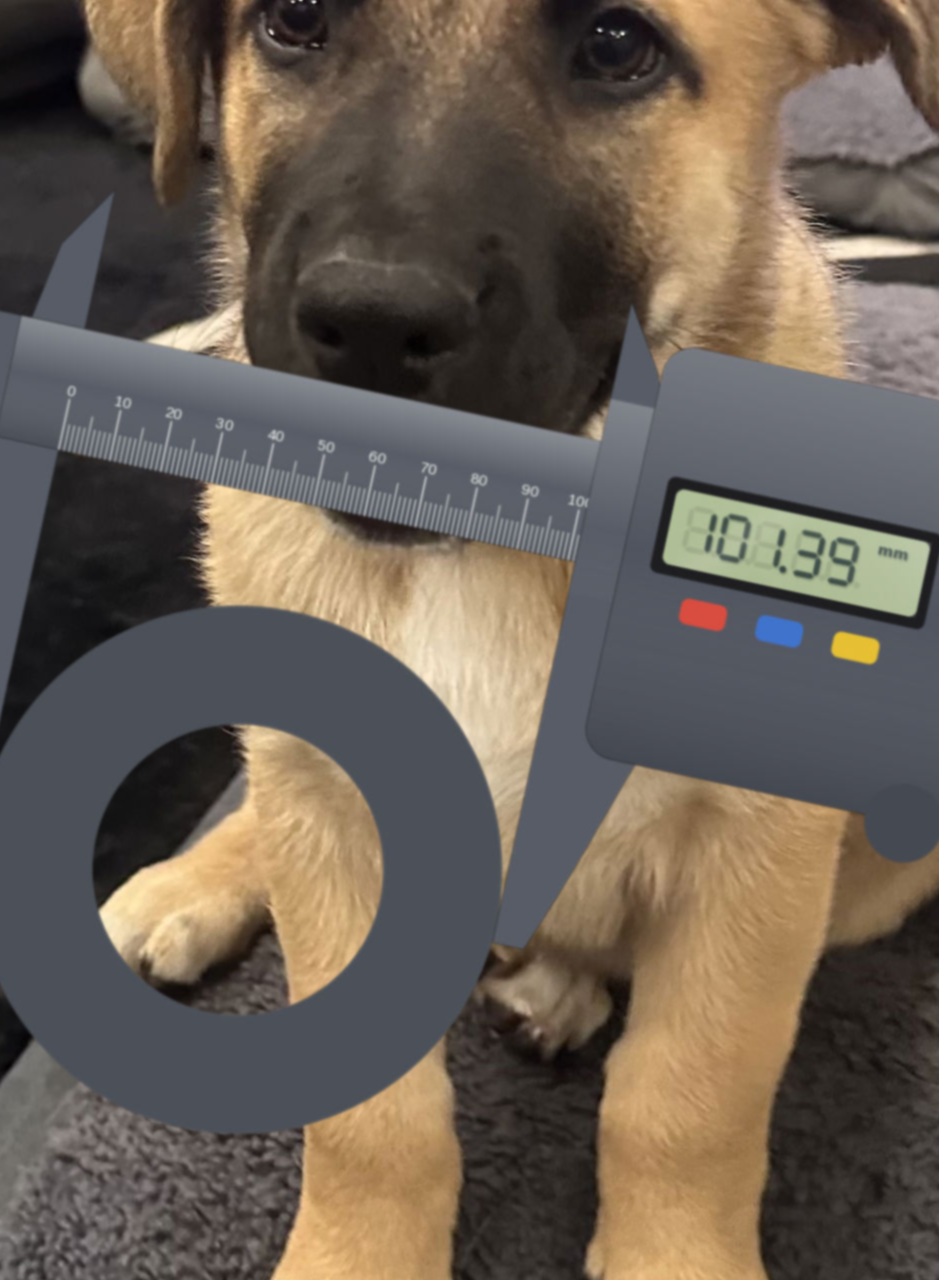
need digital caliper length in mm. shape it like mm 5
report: mm 101.39
